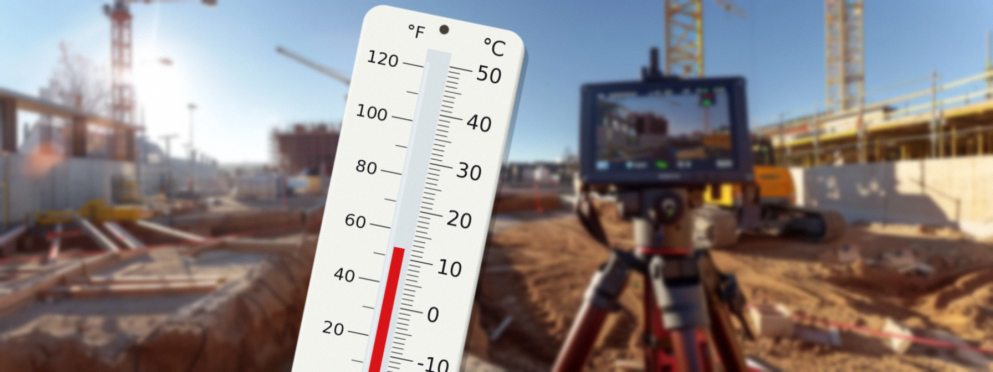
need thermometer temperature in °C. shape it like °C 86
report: °C 12
